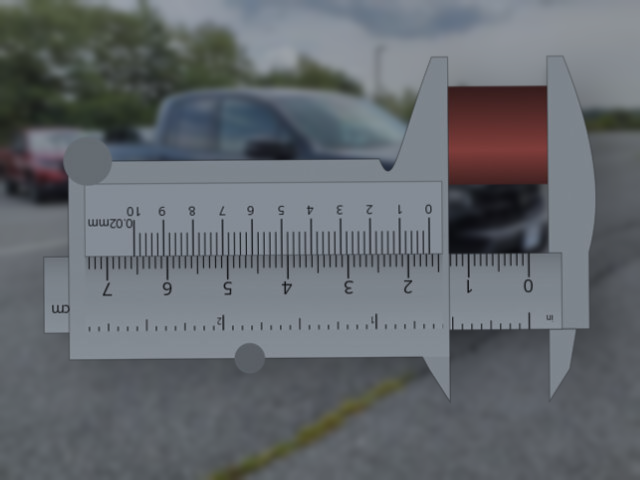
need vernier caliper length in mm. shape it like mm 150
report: mm 16.5
